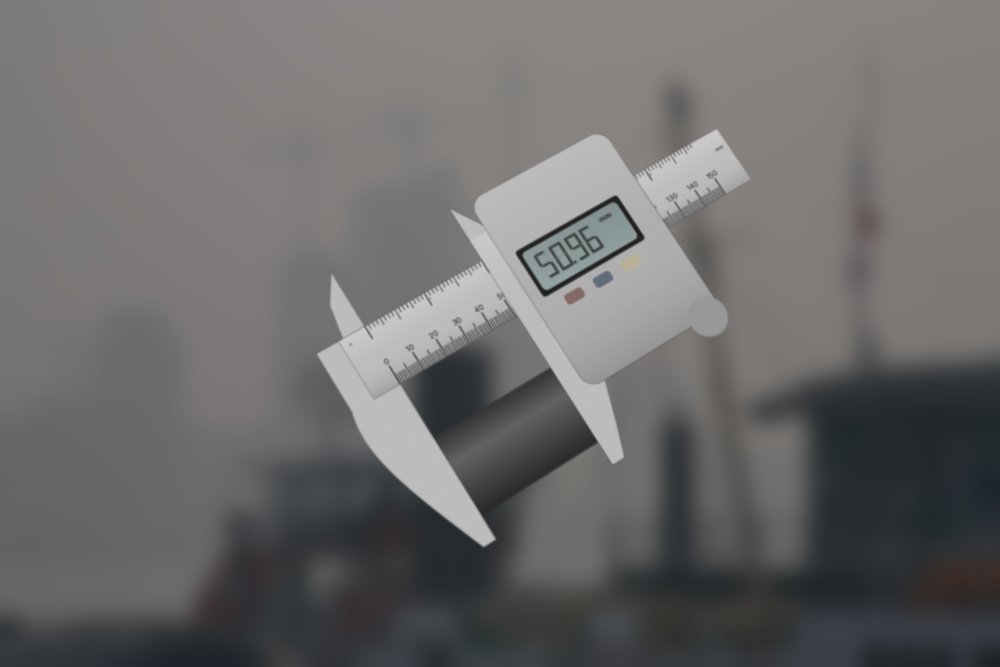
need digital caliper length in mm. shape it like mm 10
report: mm 50.96
